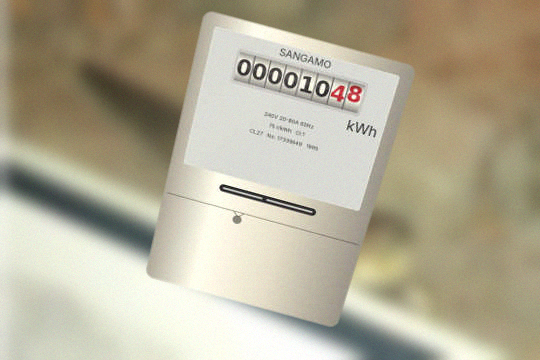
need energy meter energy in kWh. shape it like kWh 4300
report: kWh 10.48
